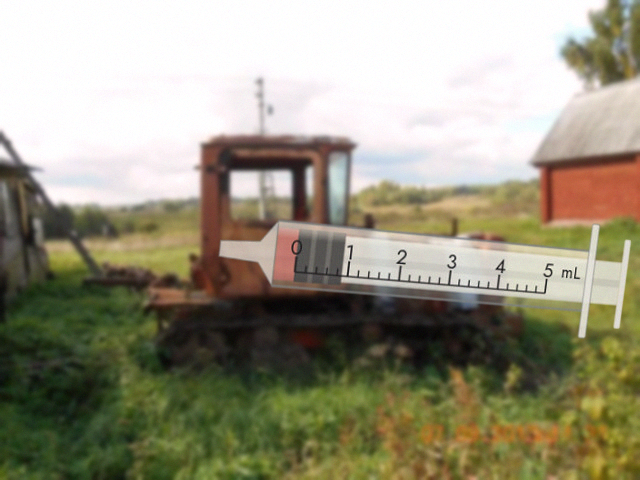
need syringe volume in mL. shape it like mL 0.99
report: mL 0
